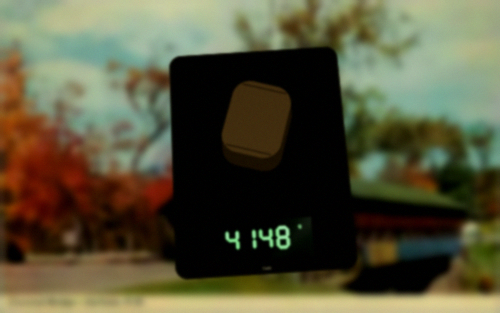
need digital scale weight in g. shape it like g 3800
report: g 4148
